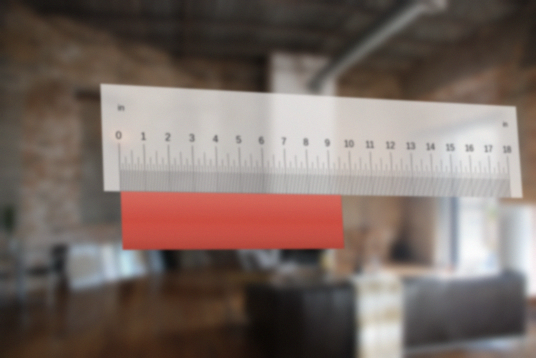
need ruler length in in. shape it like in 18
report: in 9.5
